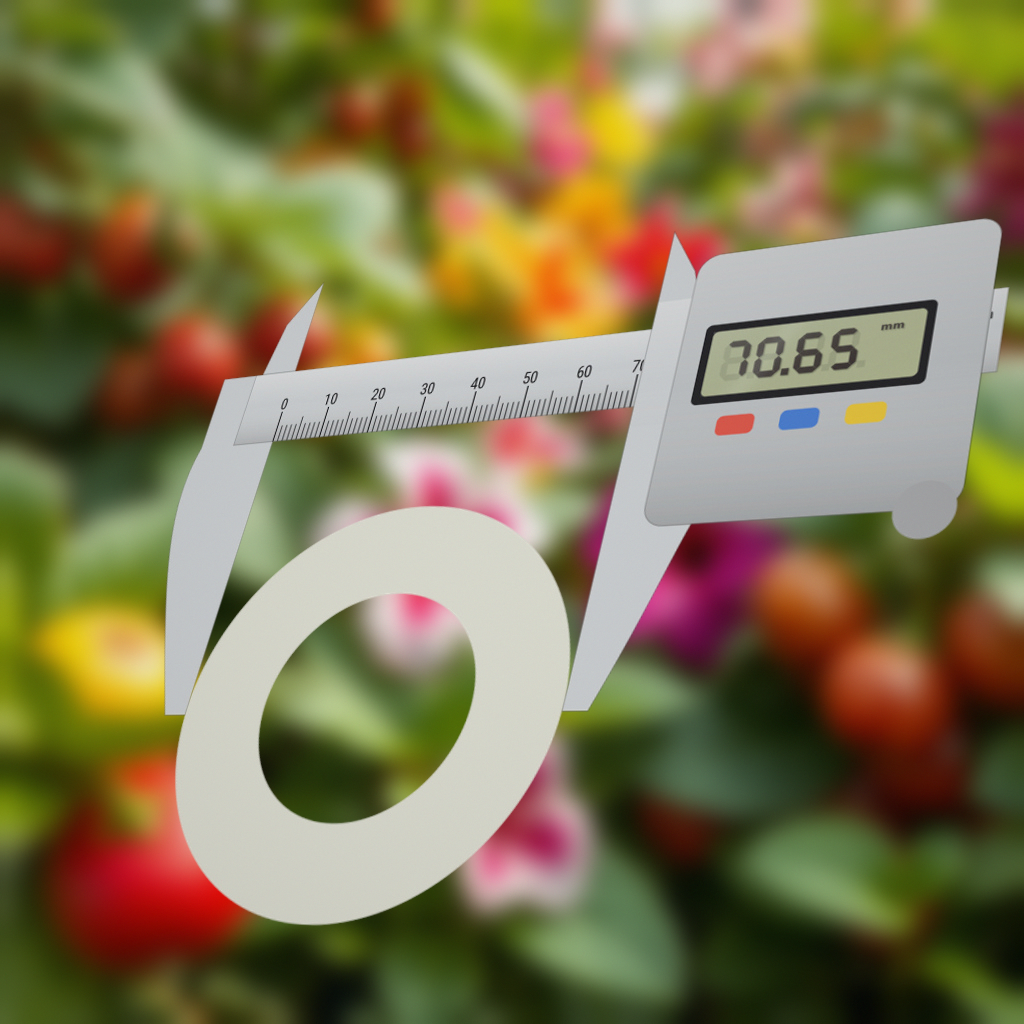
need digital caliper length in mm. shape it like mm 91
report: mm 70.65
